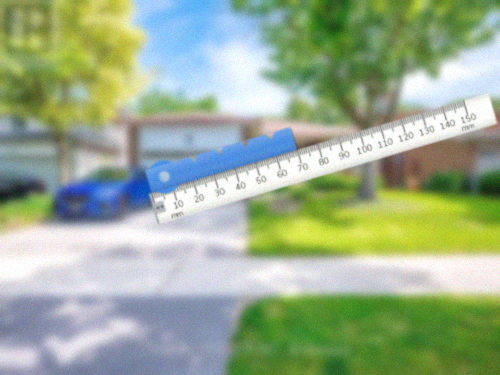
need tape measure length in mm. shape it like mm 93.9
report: mm 70
